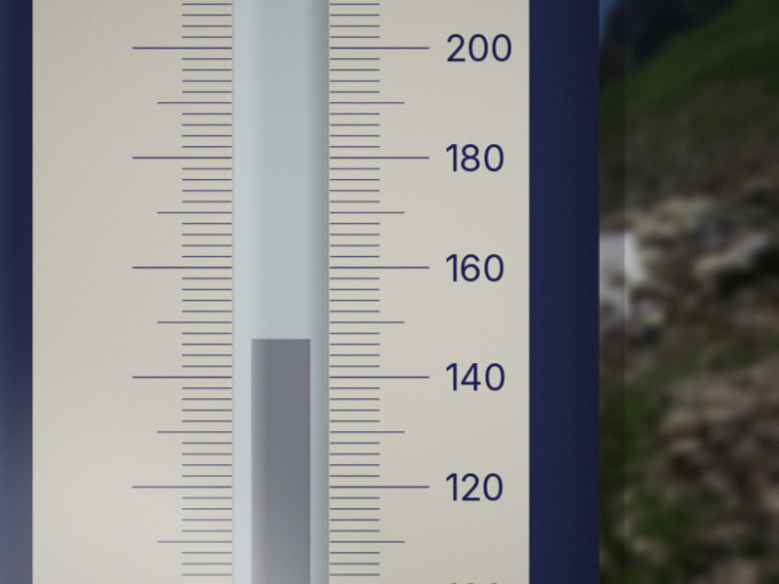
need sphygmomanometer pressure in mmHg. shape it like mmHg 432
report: mmHg 147
